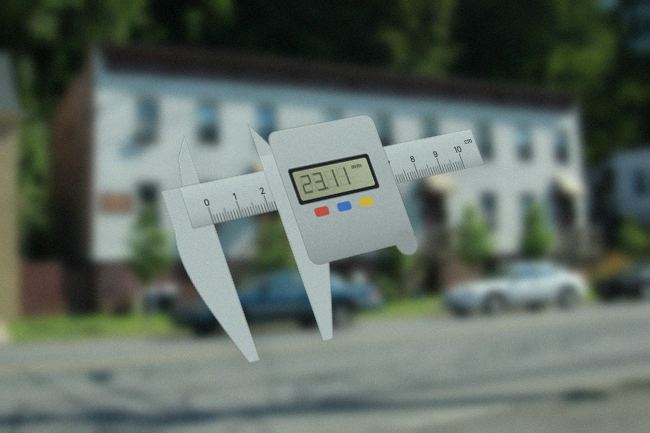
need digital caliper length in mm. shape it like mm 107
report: mm 23.11
